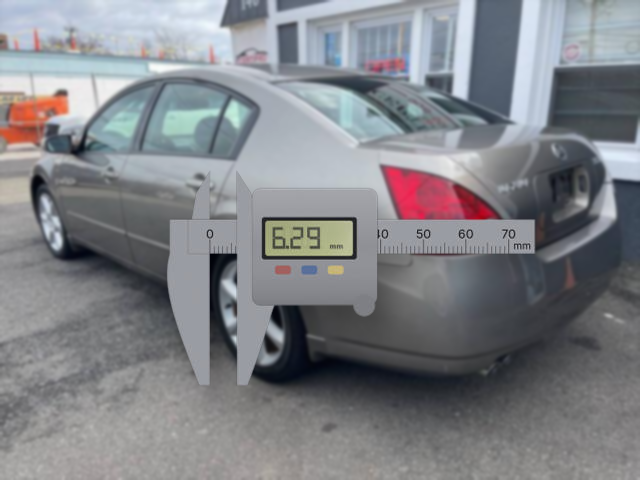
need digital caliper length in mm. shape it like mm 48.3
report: mm 6.29
